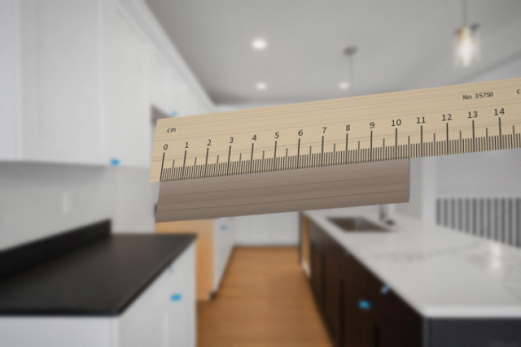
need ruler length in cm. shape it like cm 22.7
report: cm 10.5
